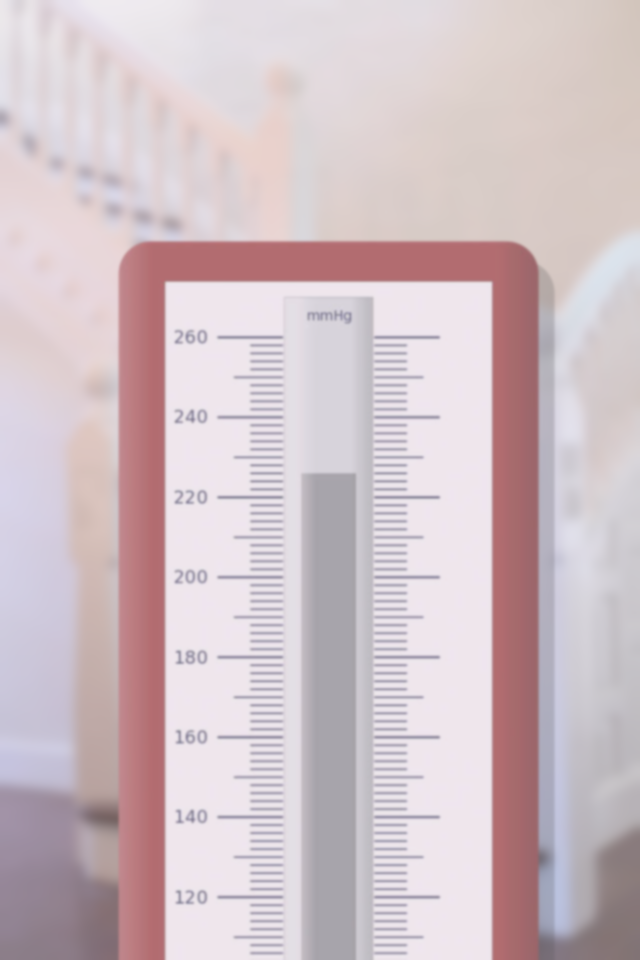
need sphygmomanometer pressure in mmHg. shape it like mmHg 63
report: mmHg 226
